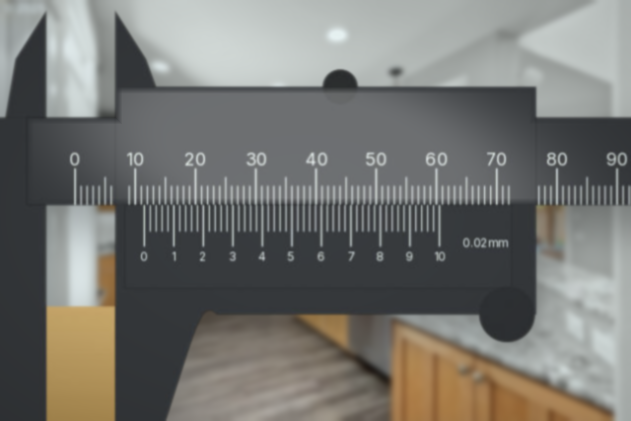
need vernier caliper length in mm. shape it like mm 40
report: mm 11.5
